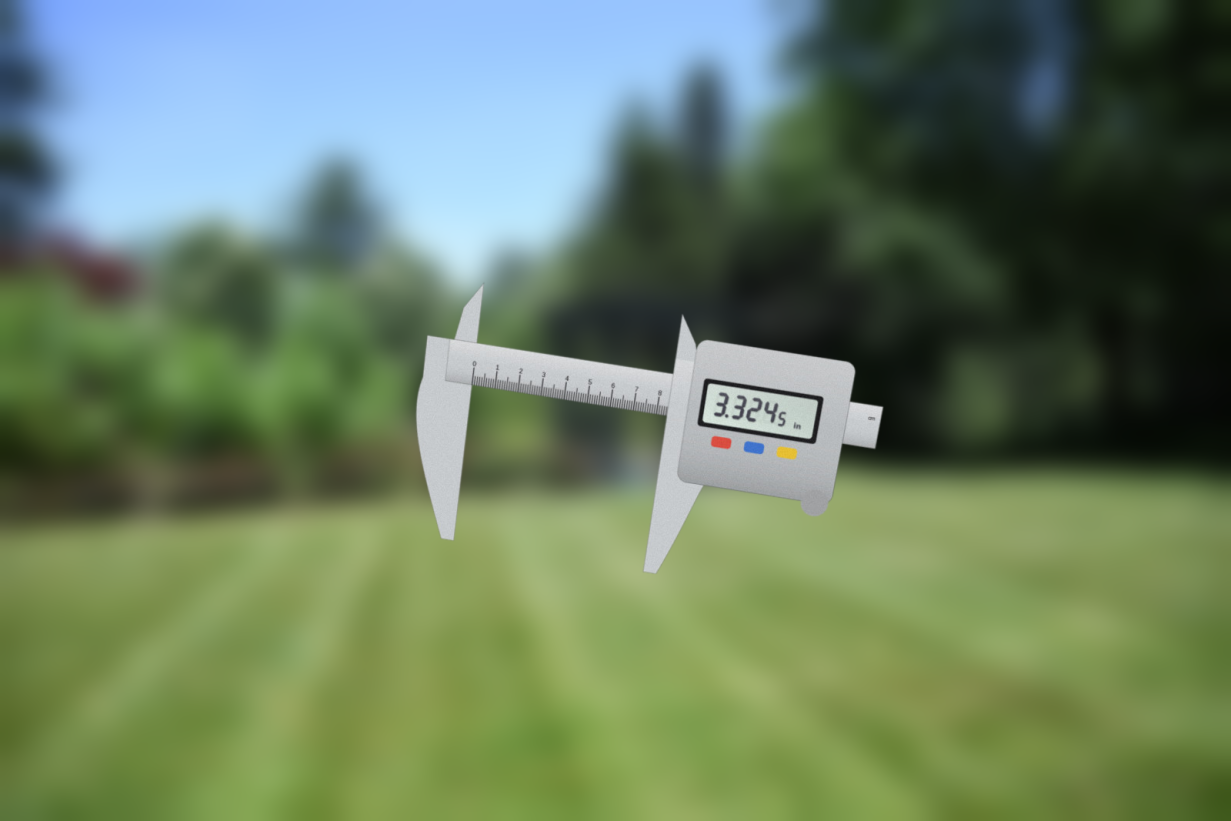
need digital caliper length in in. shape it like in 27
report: in 3.3245
